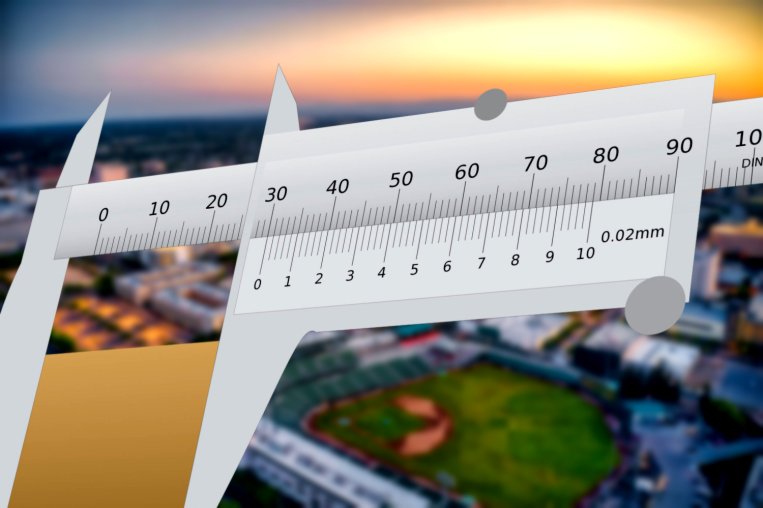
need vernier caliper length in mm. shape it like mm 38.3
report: mm 30.0
